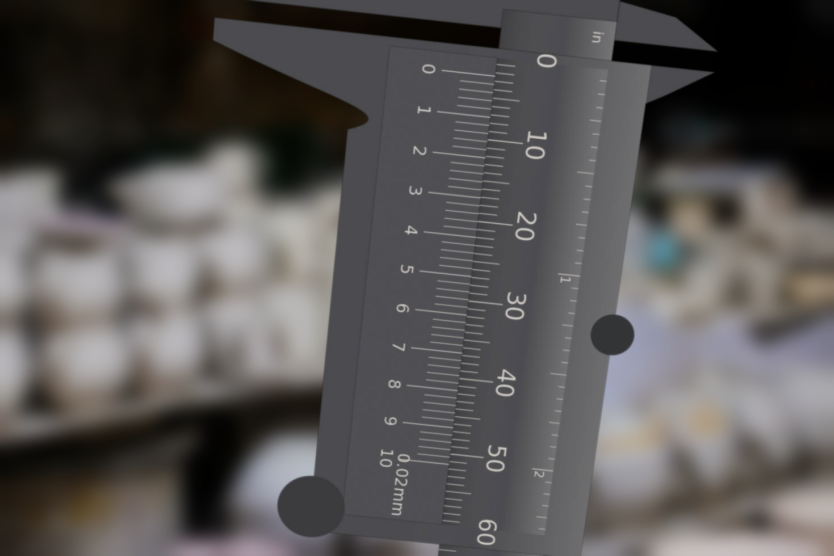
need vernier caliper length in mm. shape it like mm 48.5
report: mm 2.4
